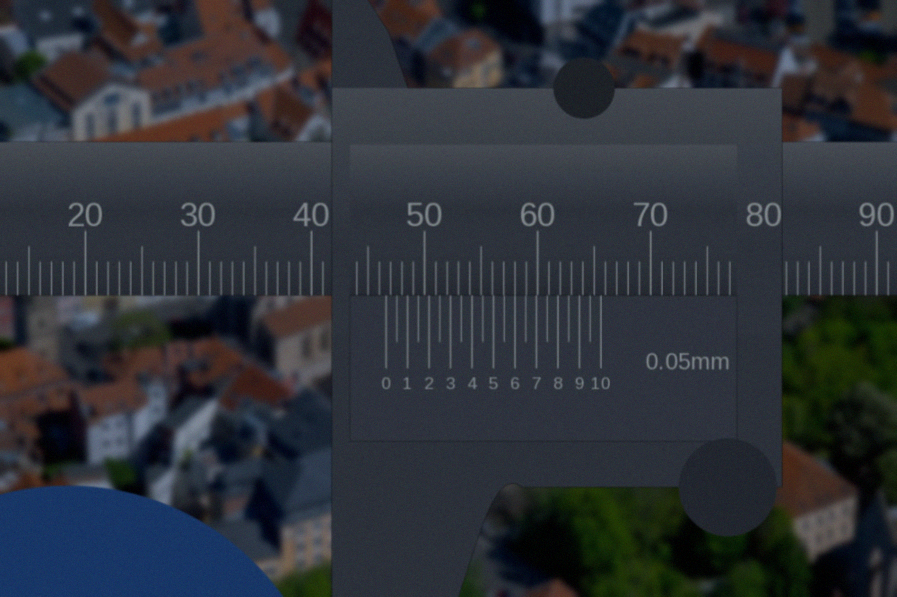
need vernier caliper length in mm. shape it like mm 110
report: mm 46.6
